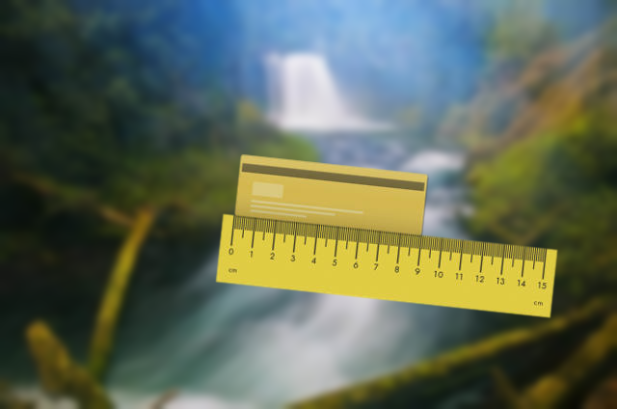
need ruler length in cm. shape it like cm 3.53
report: cm 9
